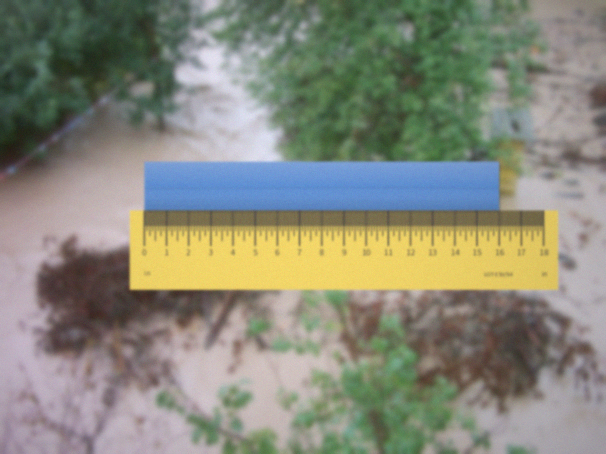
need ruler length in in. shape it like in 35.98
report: in 16
